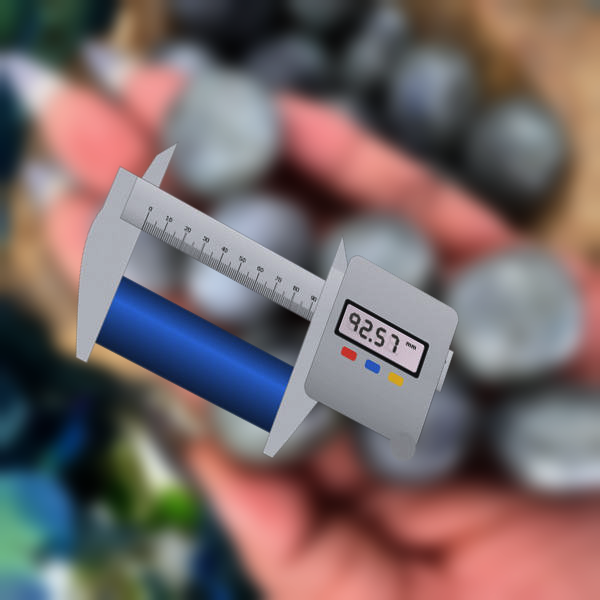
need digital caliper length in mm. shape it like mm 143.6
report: mm 92.57
